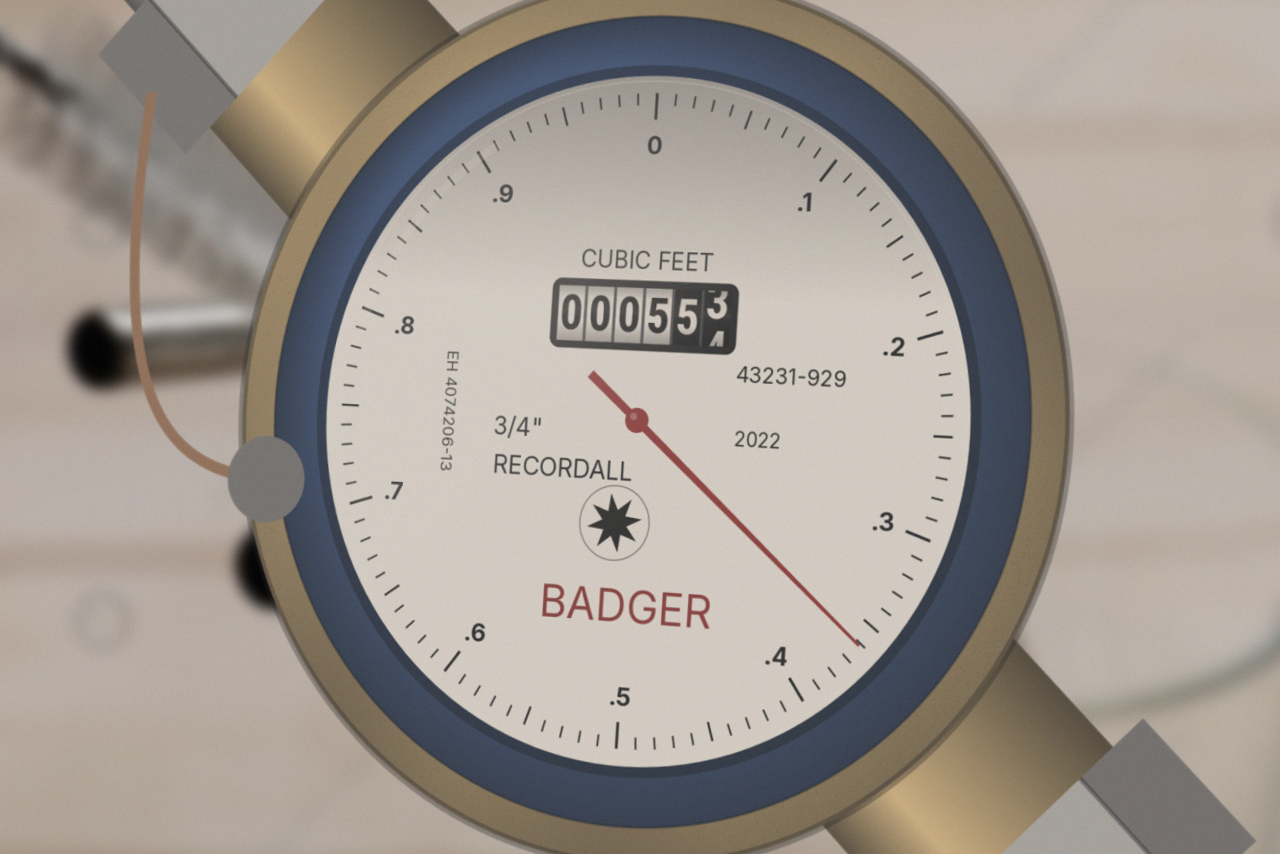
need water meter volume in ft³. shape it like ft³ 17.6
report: ft³ 553.36
